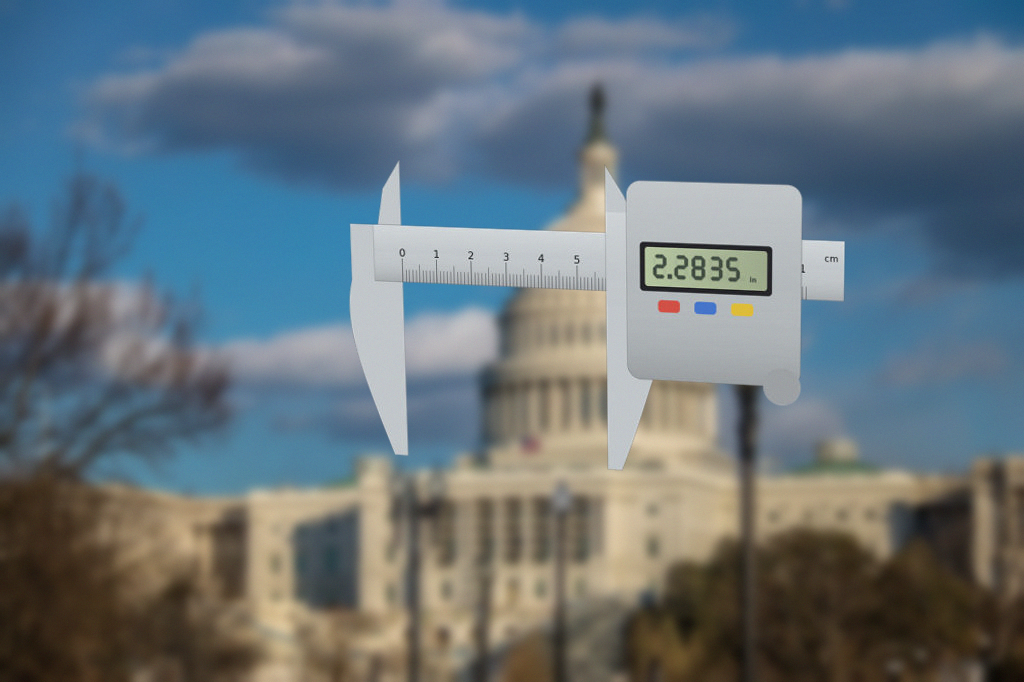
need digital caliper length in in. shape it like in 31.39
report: in 2.2835
